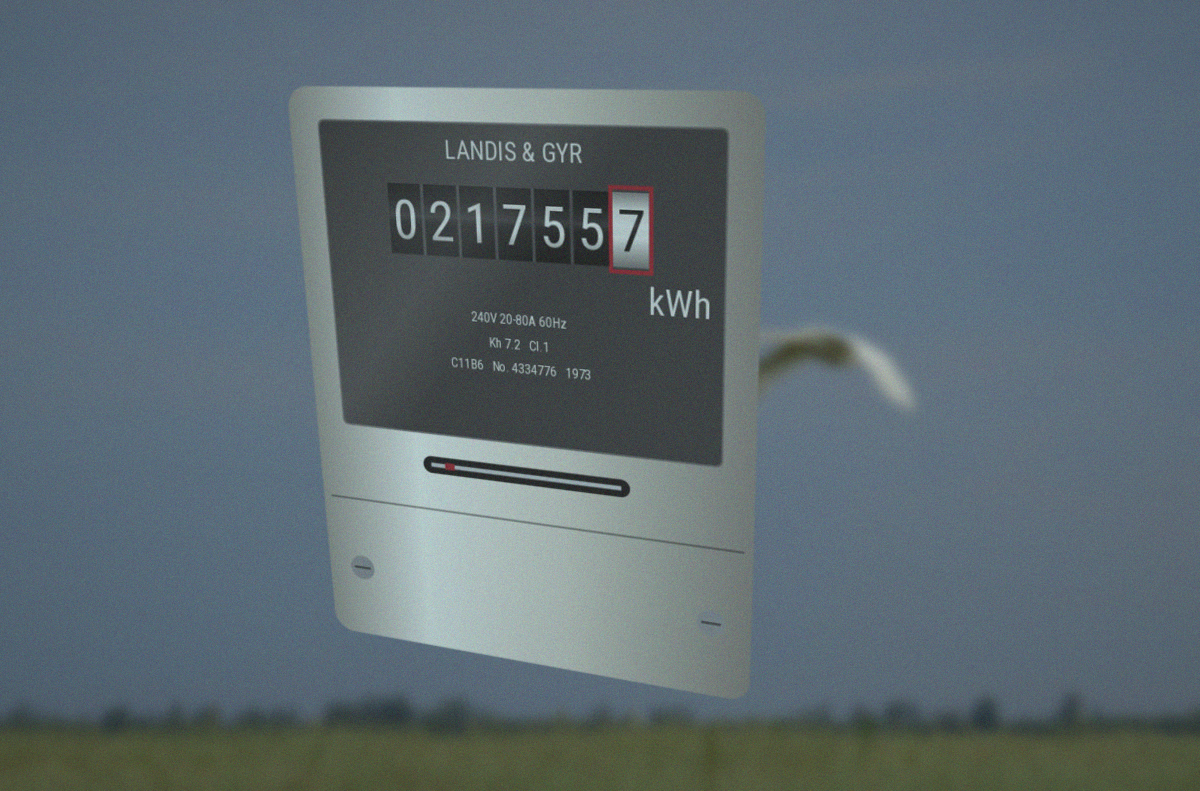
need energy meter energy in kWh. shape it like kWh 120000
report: kWh 21755.7
